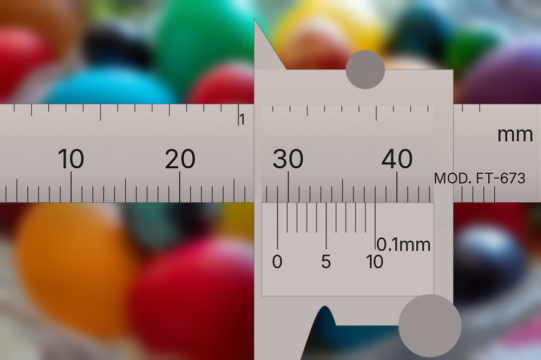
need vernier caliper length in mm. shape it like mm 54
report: mm 29.0
